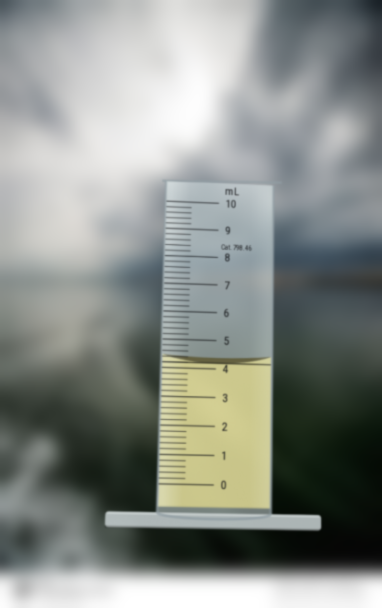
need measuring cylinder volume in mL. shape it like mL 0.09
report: mL 4.2
